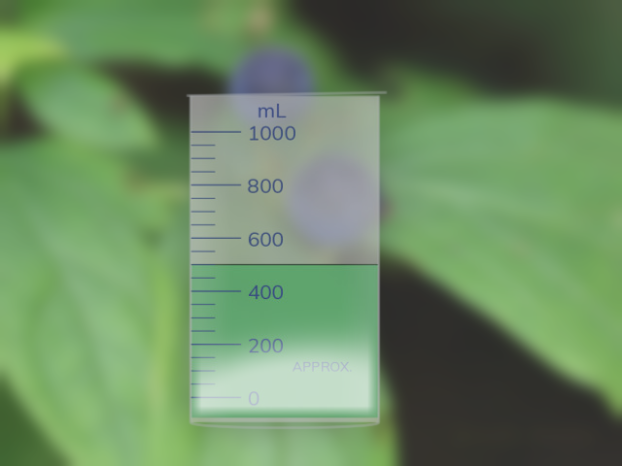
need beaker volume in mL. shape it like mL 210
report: mL 500
